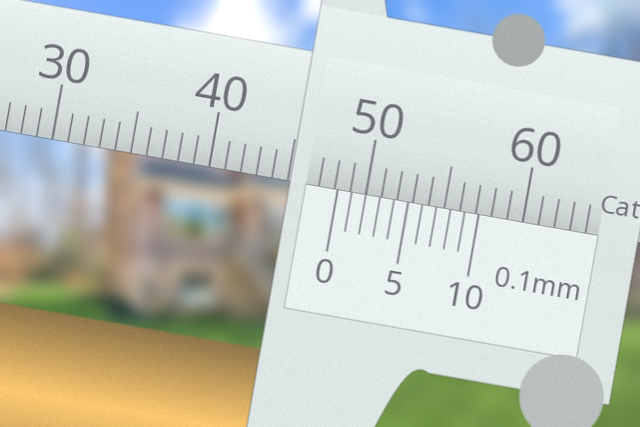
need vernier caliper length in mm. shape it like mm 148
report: mm 48.2
